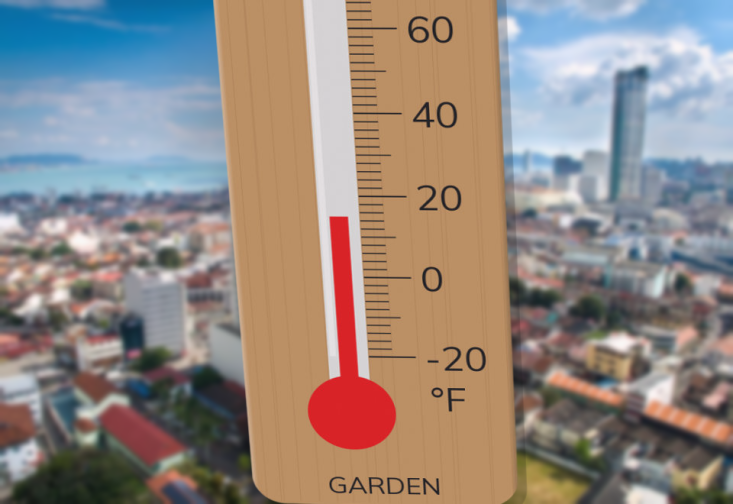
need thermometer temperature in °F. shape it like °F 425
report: °F 15
